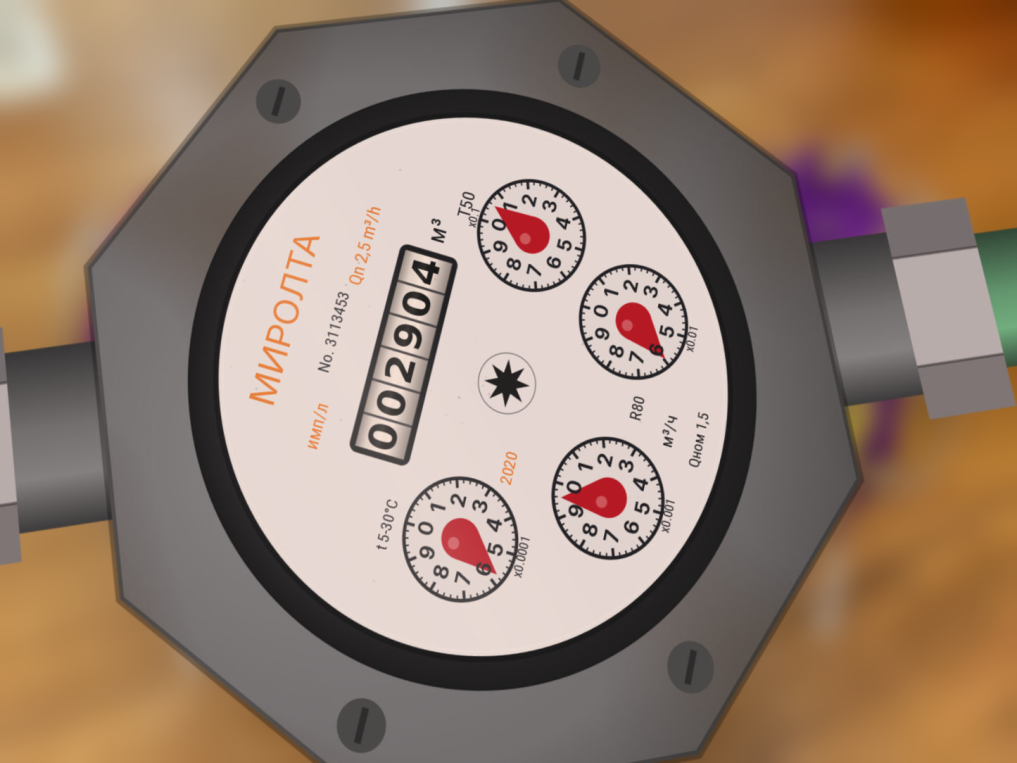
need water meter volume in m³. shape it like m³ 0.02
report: m³ 2904.0595
